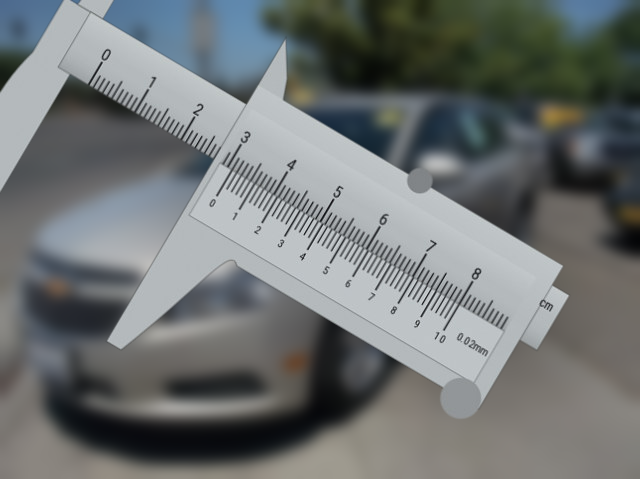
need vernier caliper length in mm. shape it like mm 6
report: mm 31.0
